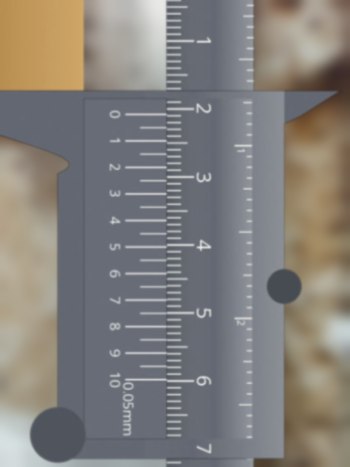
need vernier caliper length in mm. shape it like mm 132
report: mm 20.8
